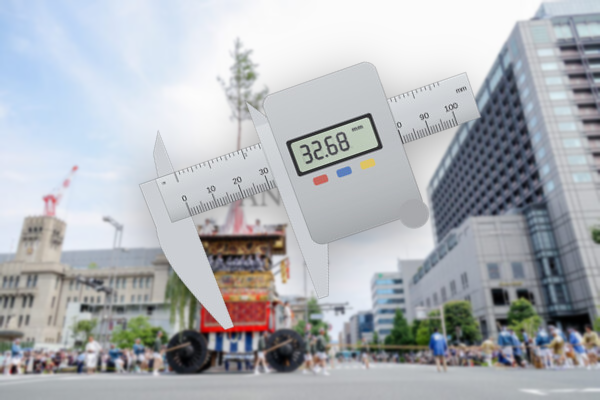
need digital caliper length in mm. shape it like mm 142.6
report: mm 32.68
